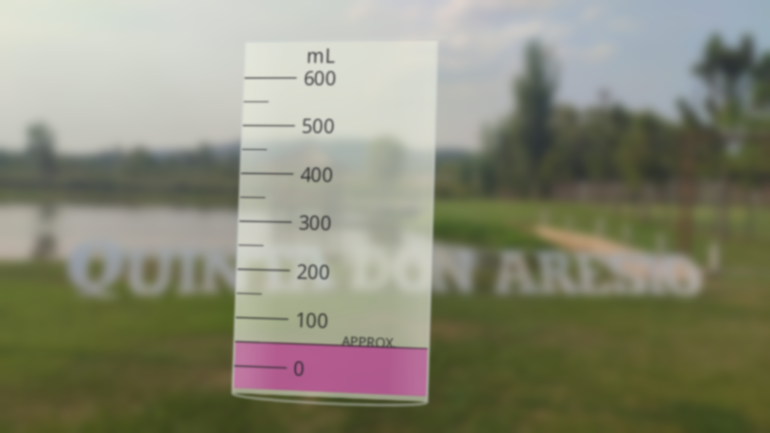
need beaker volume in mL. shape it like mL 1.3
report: mL 50
